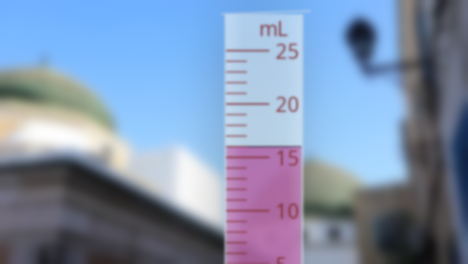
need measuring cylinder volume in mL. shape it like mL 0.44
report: mL 16
